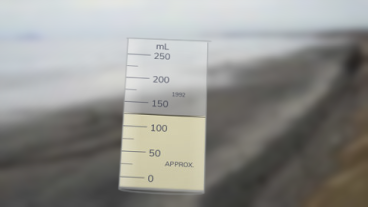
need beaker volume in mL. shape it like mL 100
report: mL 125
